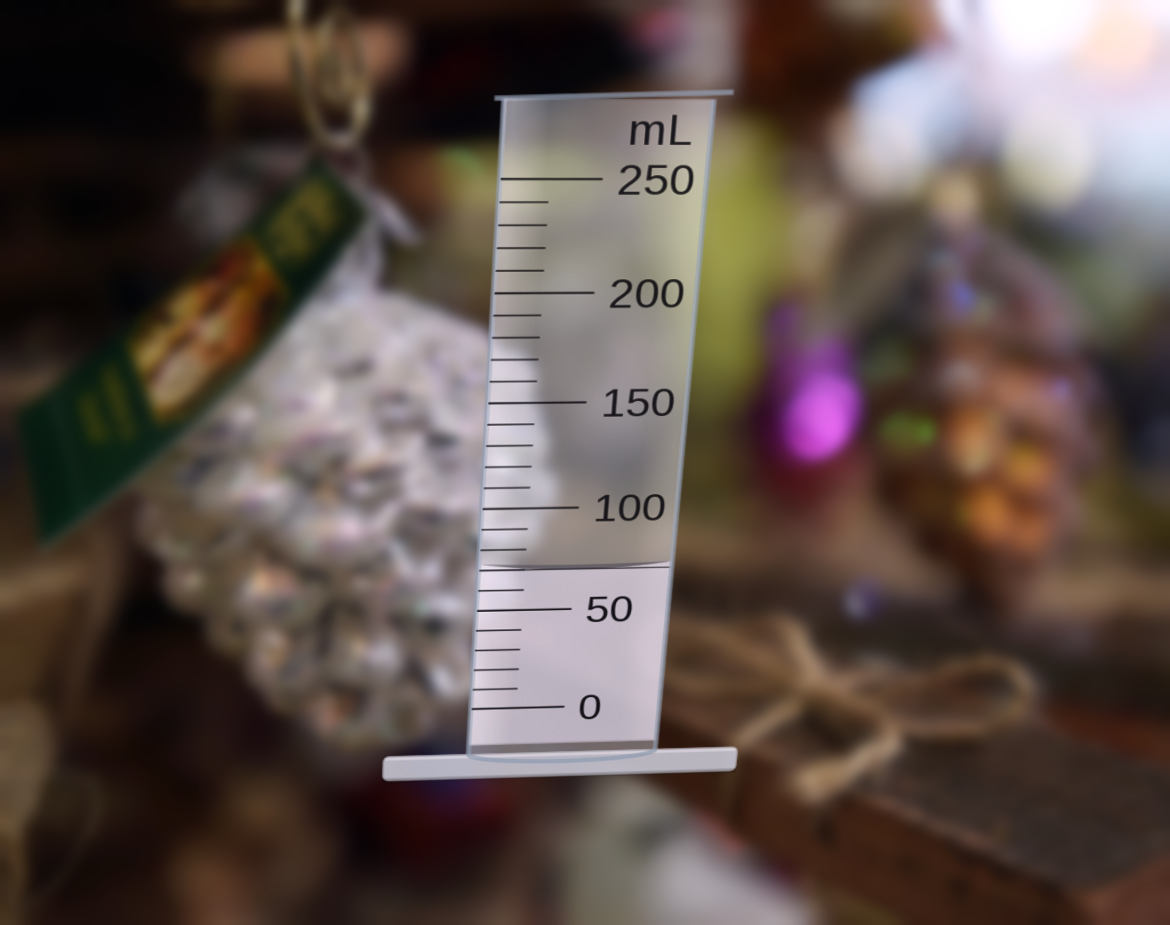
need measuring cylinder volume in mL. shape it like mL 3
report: mL 70
